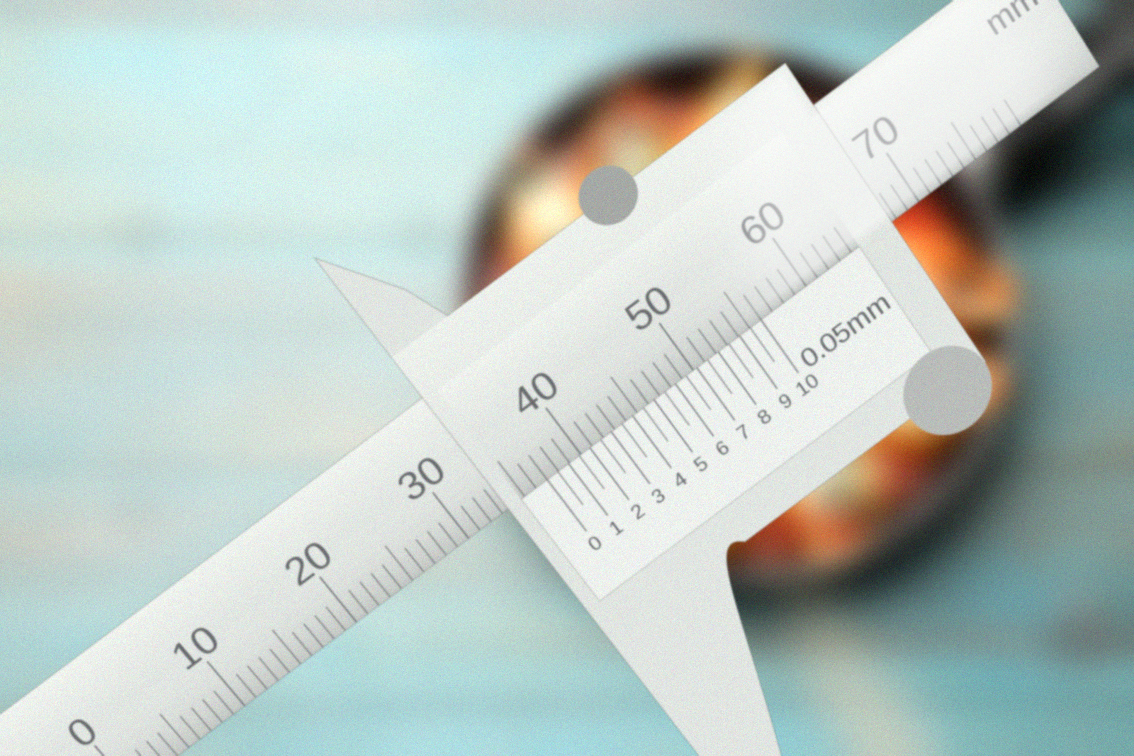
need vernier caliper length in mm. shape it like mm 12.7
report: mm 37.0
